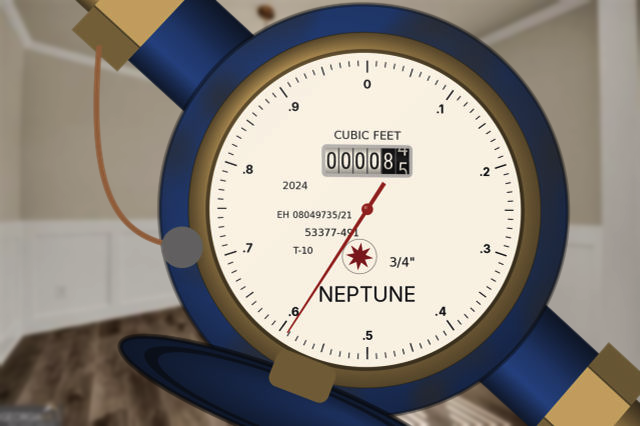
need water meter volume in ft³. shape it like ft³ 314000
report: ft³ 84.59
